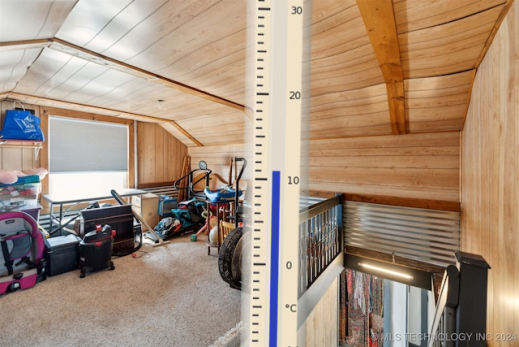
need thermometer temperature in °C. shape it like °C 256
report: °C 11
